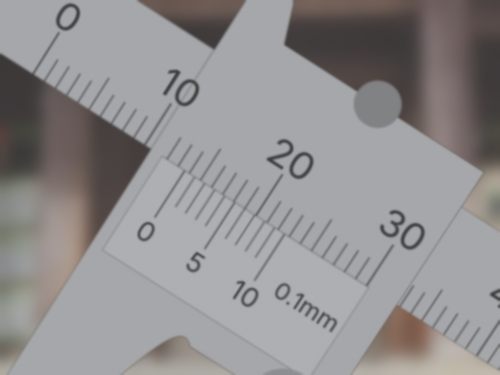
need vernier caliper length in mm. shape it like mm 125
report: mm 13.6
